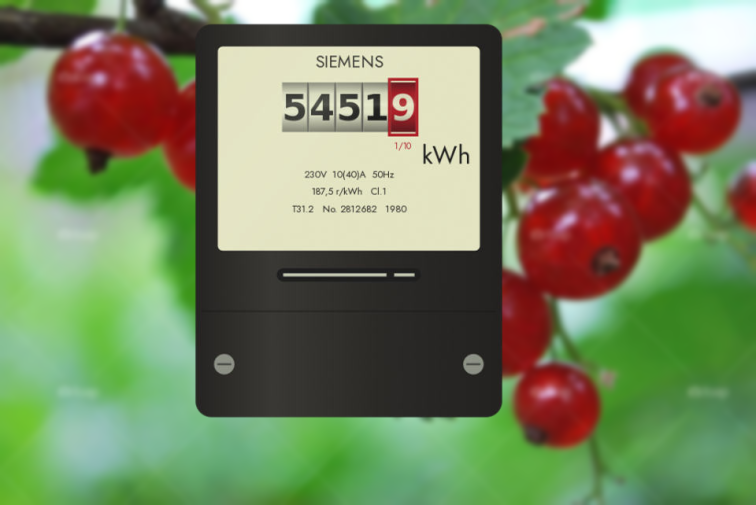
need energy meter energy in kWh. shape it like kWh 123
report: kWh 5451.9
